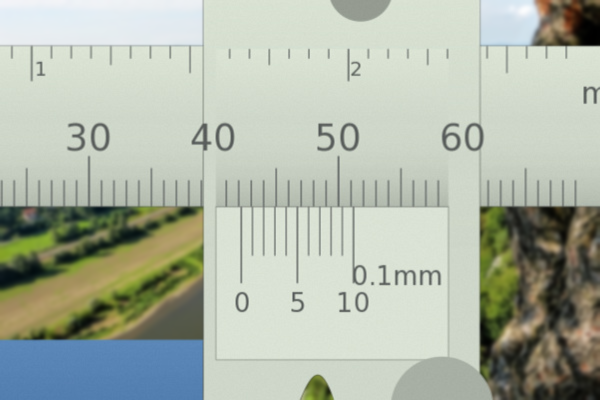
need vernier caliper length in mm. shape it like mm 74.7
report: mm 42.2
